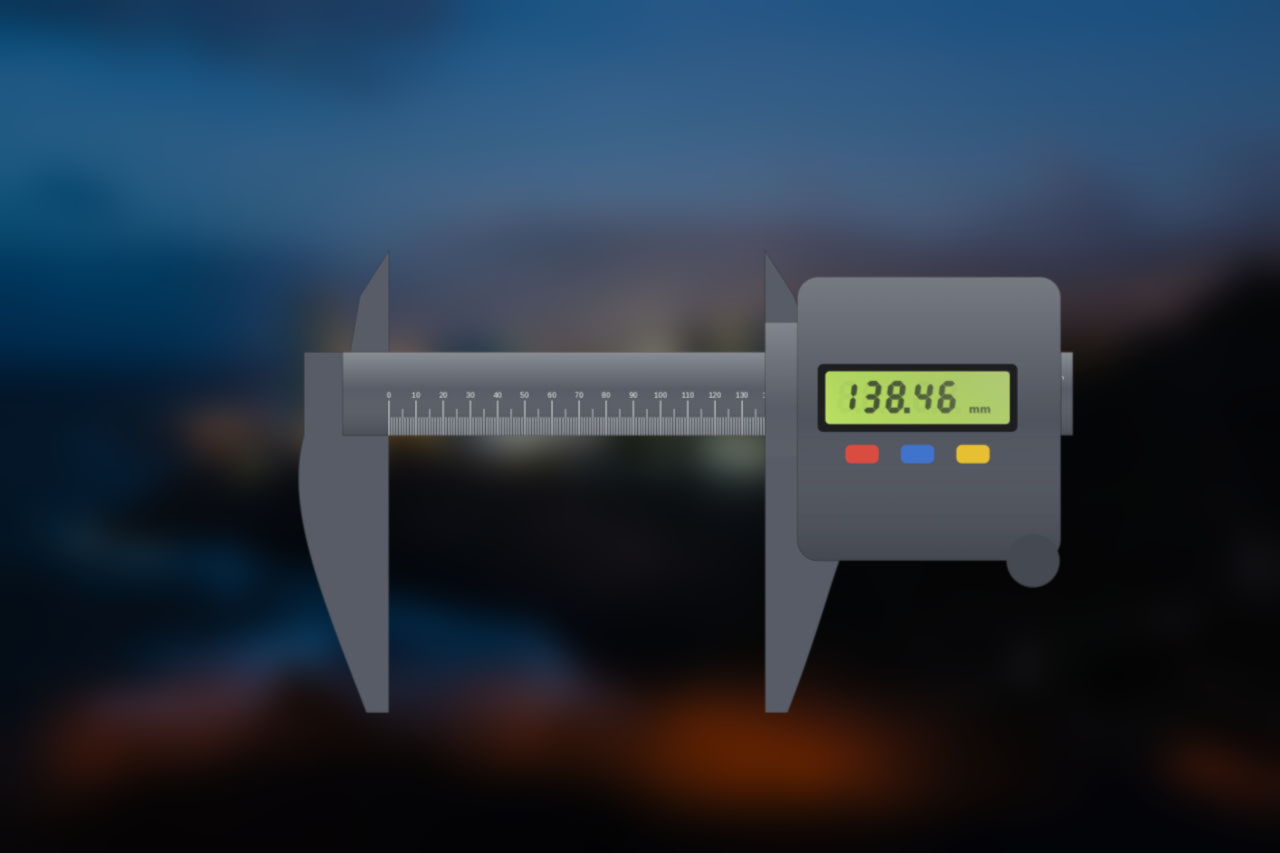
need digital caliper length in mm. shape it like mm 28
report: mm 138.46
